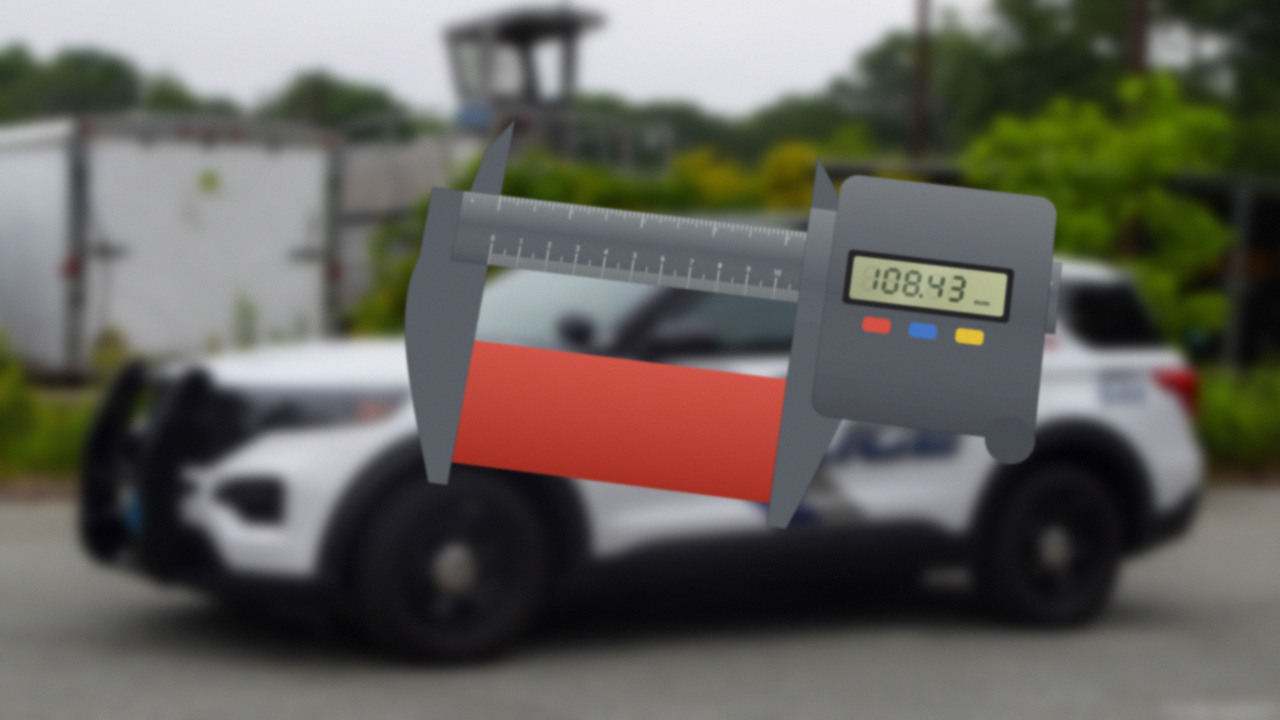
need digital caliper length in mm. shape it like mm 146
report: mm 108.43
